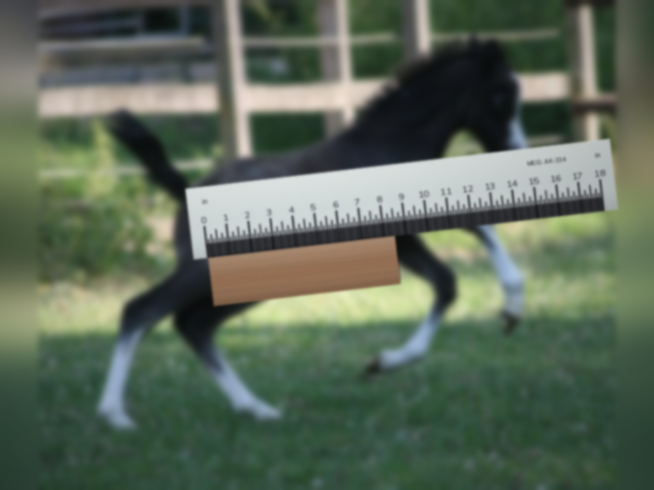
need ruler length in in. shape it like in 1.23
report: in 8.5
